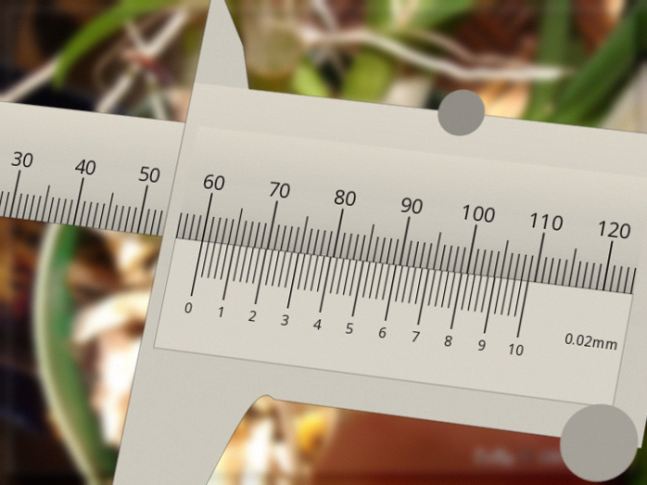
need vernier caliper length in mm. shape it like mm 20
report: mm 60.0
